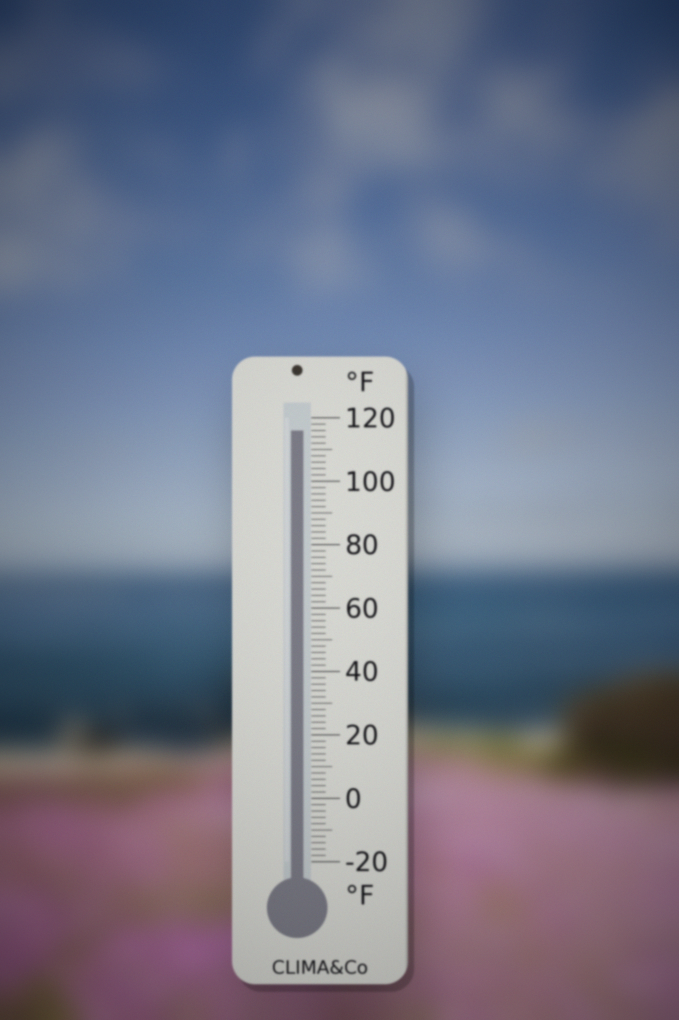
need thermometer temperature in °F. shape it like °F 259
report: °F 116
